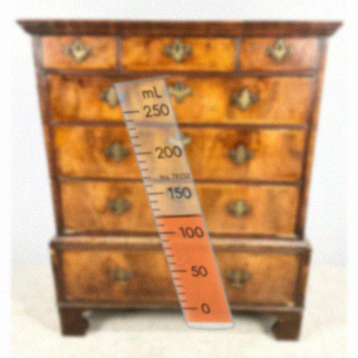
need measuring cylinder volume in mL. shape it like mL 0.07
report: mL 120
